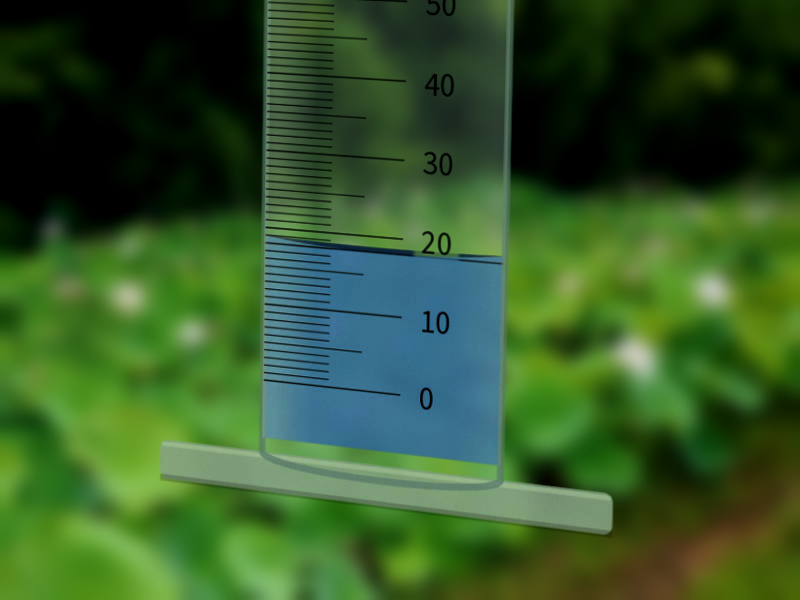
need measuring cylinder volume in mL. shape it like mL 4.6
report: mL 18
